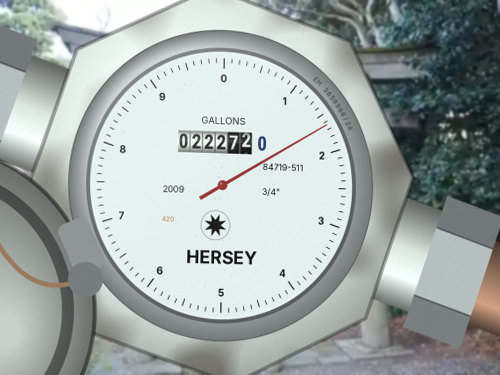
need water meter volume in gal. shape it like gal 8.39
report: gal 222721.6
